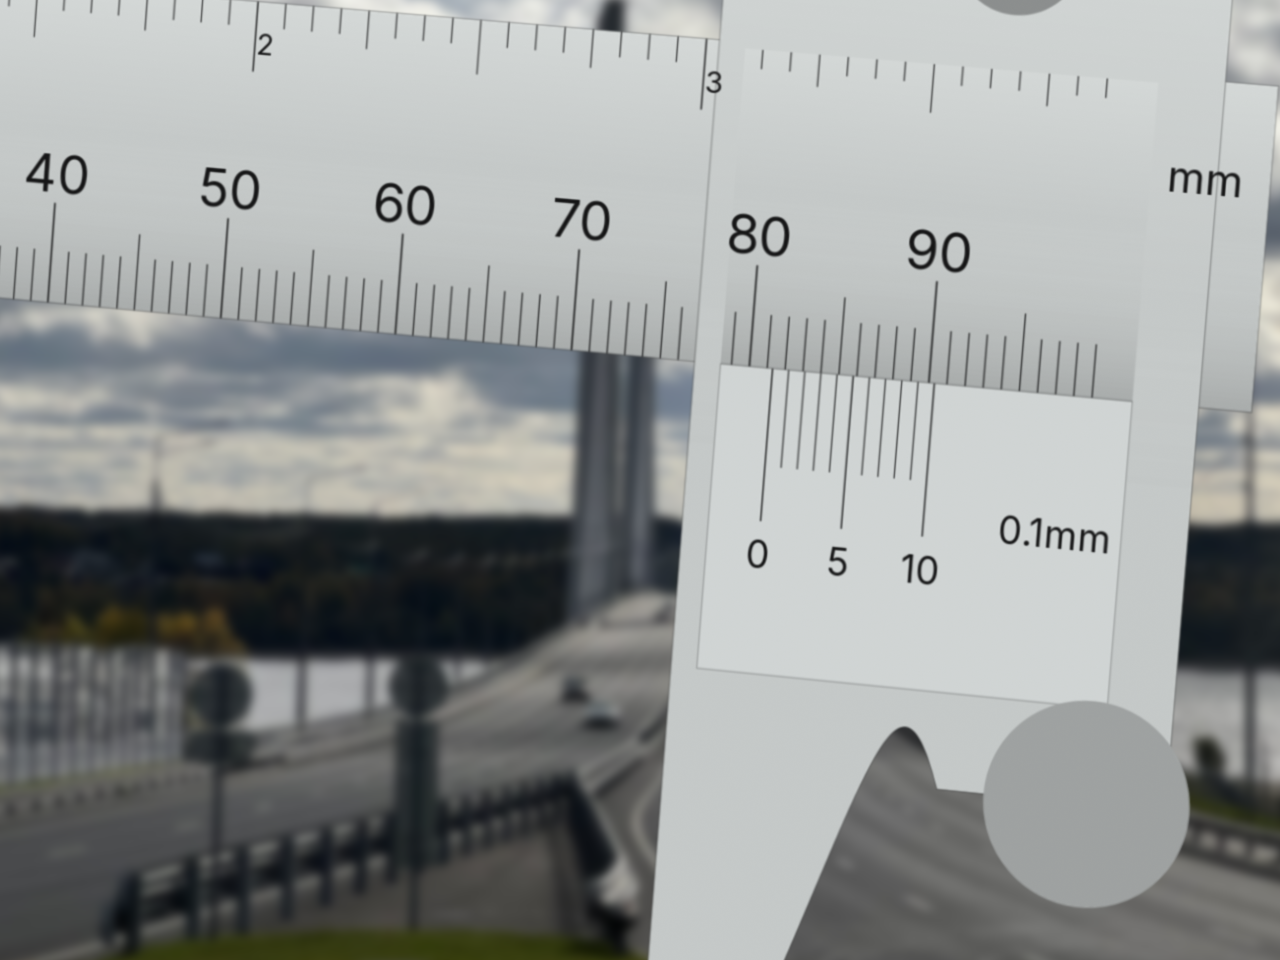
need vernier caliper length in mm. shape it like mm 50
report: mm 81.3
